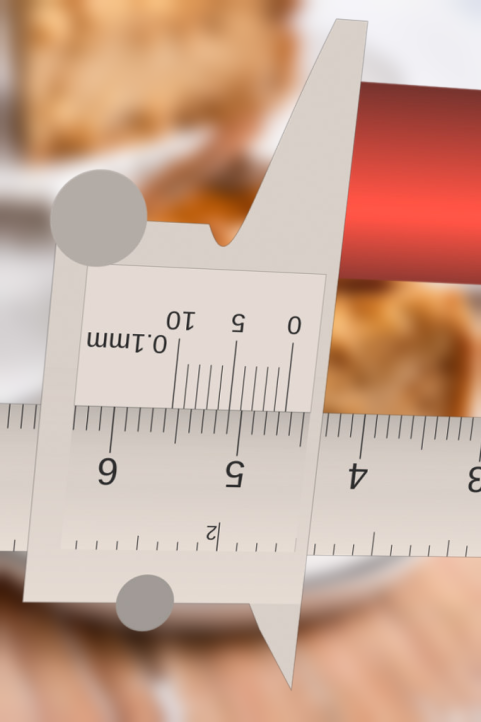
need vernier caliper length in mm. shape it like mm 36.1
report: mm 46.5
